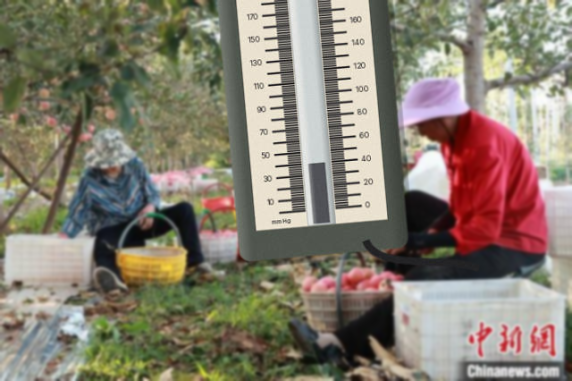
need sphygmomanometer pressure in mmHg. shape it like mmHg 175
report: mmHg 40
